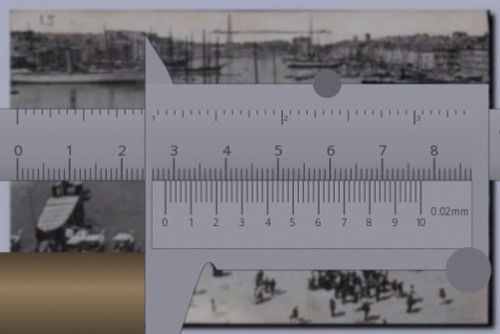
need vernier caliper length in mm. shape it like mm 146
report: mm 28.4
